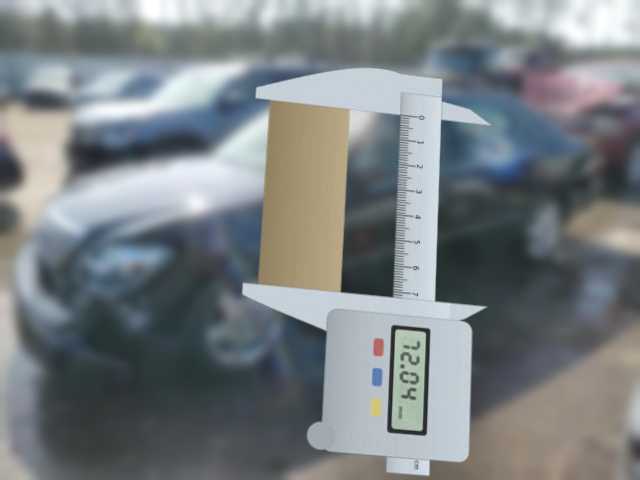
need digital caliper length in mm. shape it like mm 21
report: mm 72.04
